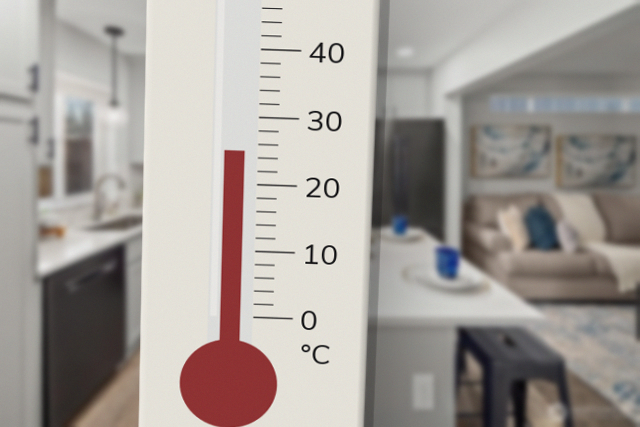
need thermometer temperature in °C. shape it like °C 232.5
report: °C 25
